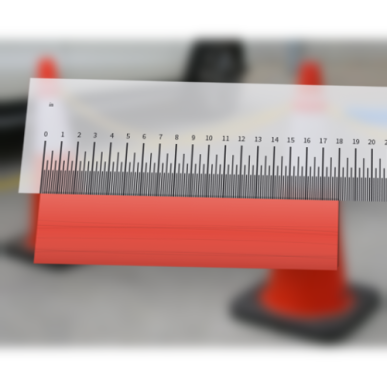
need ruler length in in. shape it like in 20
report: in 18
